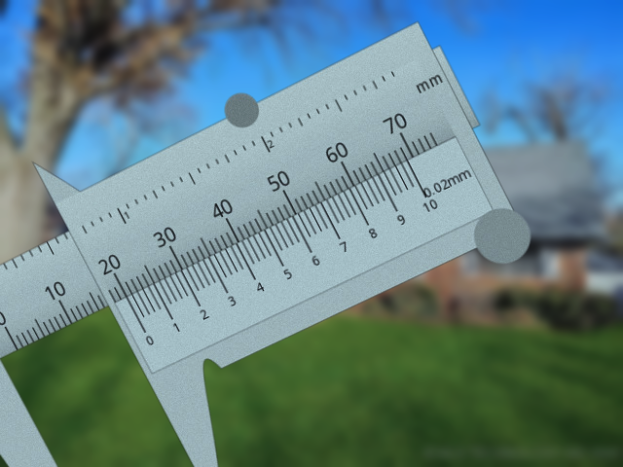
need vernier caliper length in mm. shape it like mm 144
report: mm 20.0
